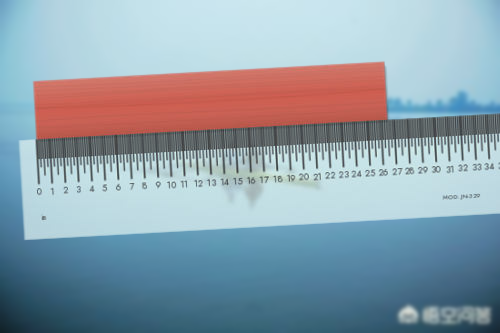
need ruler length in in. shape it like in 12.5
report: in 26.5
